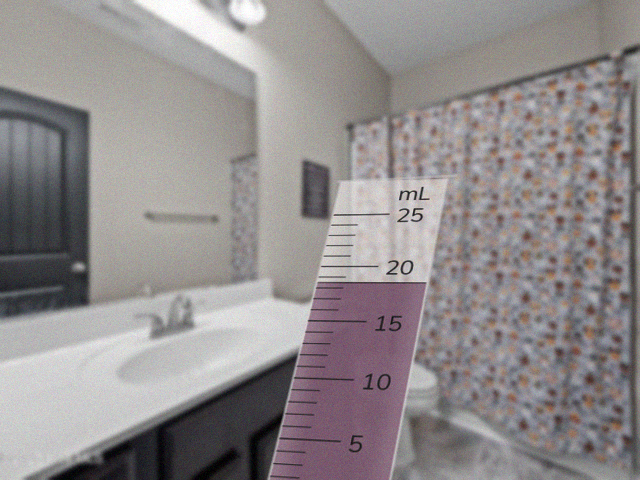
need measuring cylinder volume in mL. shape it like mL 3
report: mL 18.5
